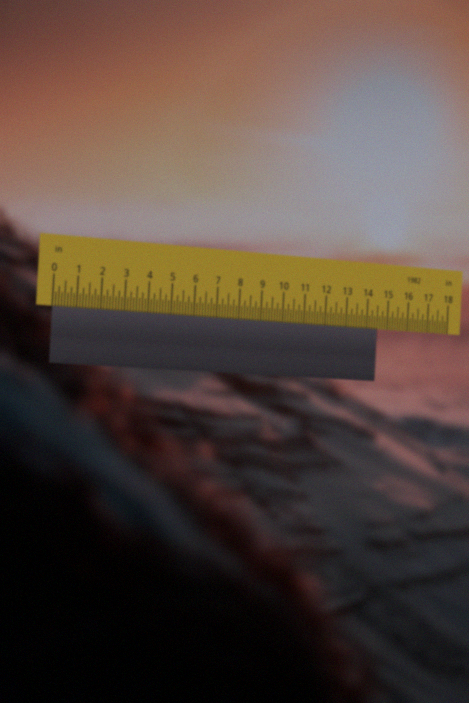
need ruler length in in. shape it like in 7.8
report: in 14.5
